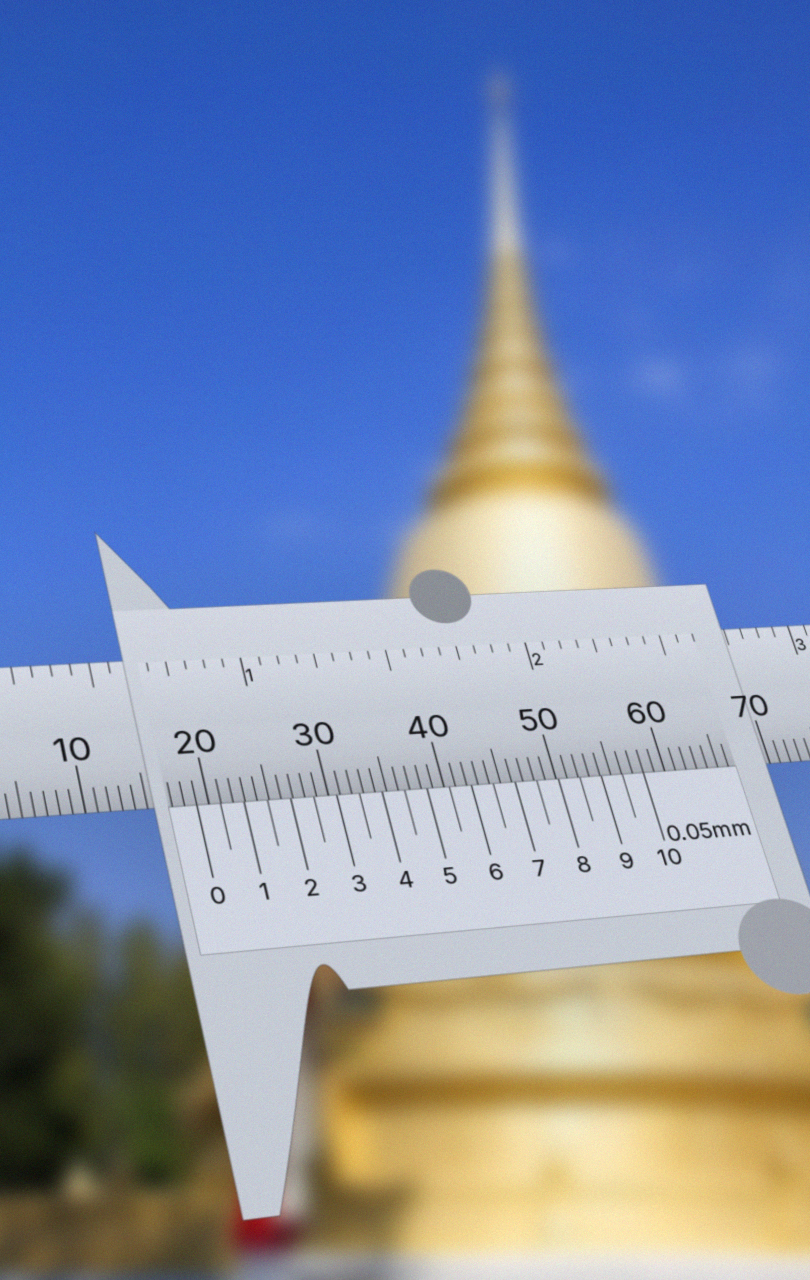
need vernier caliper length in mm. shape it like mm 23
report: mm 19.0
